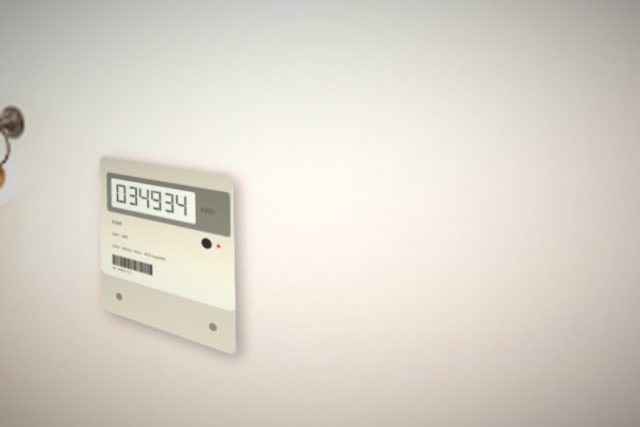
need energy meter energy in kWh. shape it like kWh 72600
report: kWh 34934
